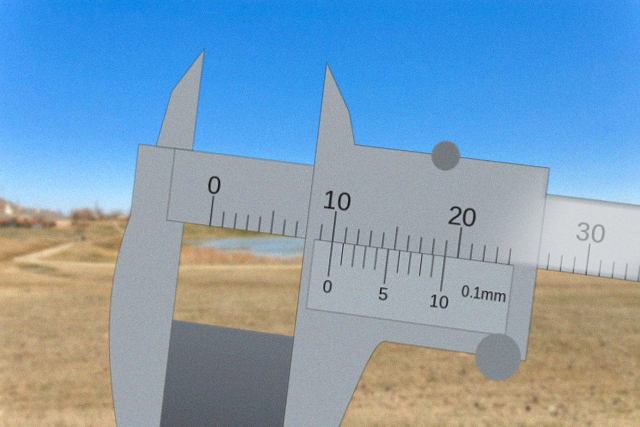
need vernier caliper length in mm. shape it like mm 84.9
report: mm 10.0
